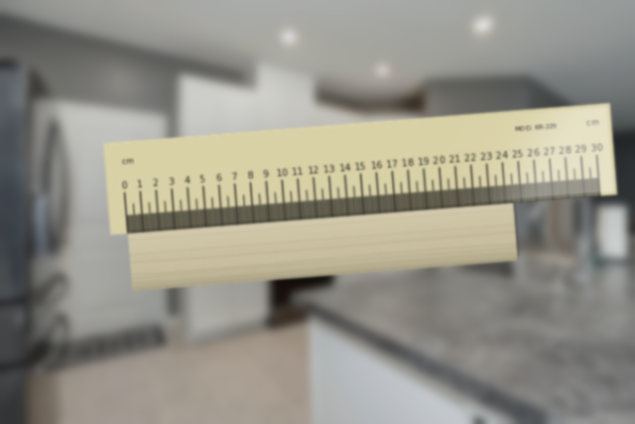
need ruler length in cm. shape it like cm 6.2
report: cm 24.5
